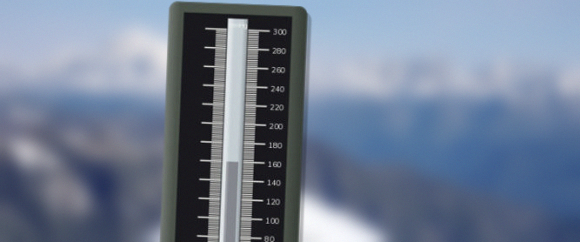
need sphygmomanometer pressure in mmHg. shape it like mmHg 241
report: mmHg 160
